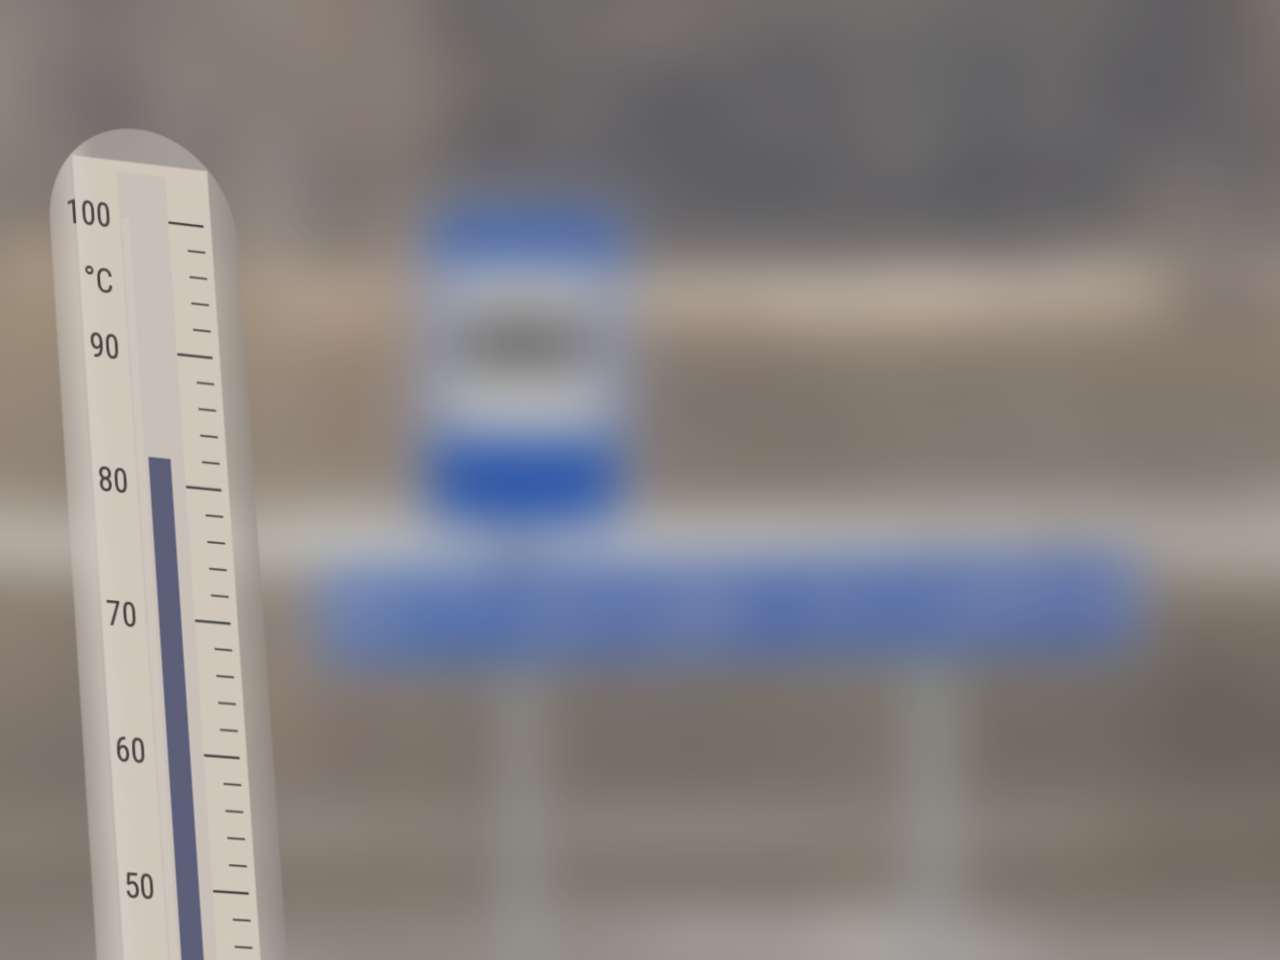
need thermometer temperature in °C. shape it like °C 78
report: °C 82
